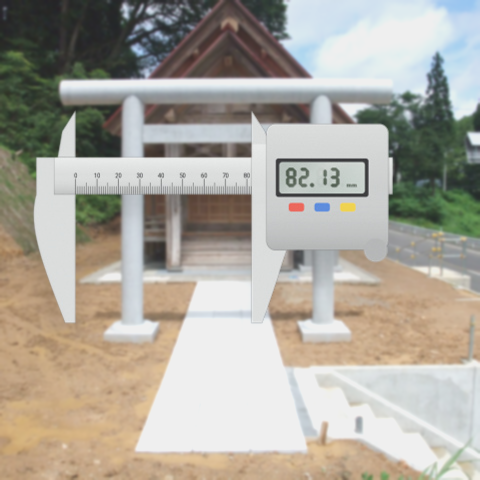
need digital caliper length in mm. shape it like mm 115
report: mm 82.13
